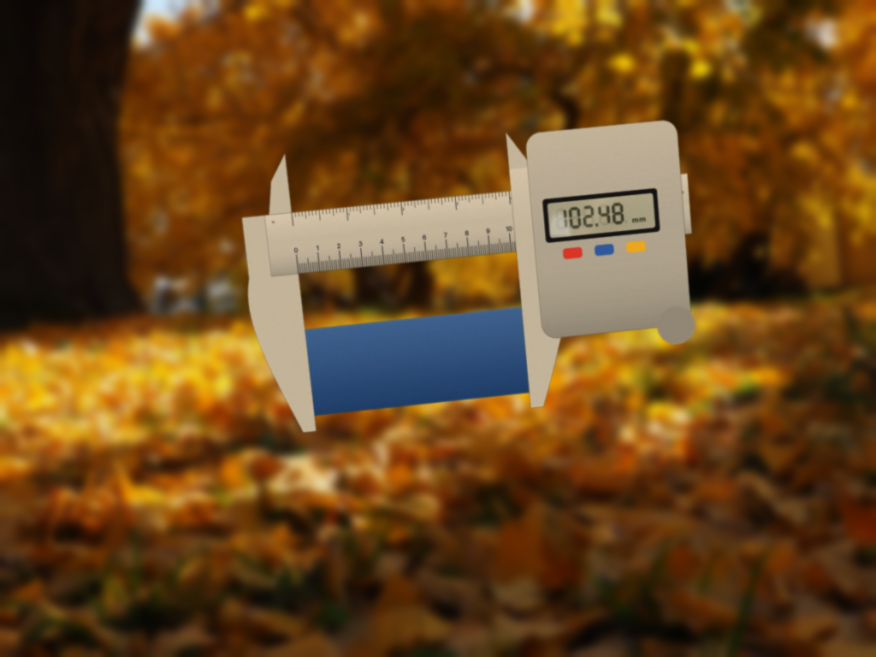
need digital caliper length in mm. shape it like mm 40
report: mm 102.48
